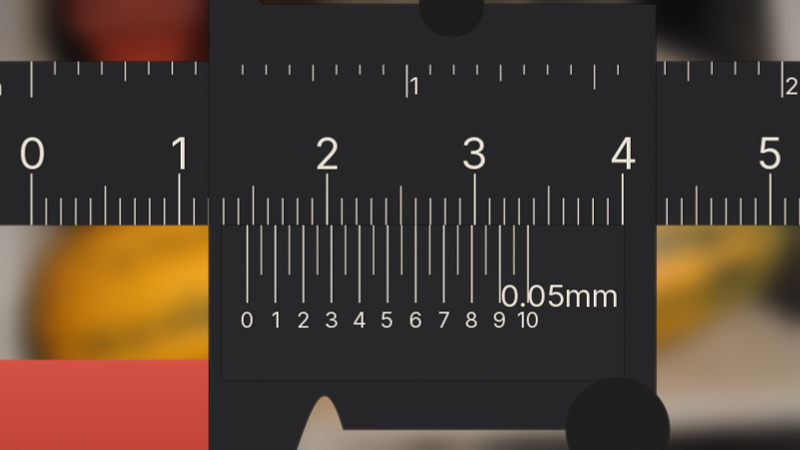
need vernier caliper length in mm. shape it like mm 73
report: mm 14.6
